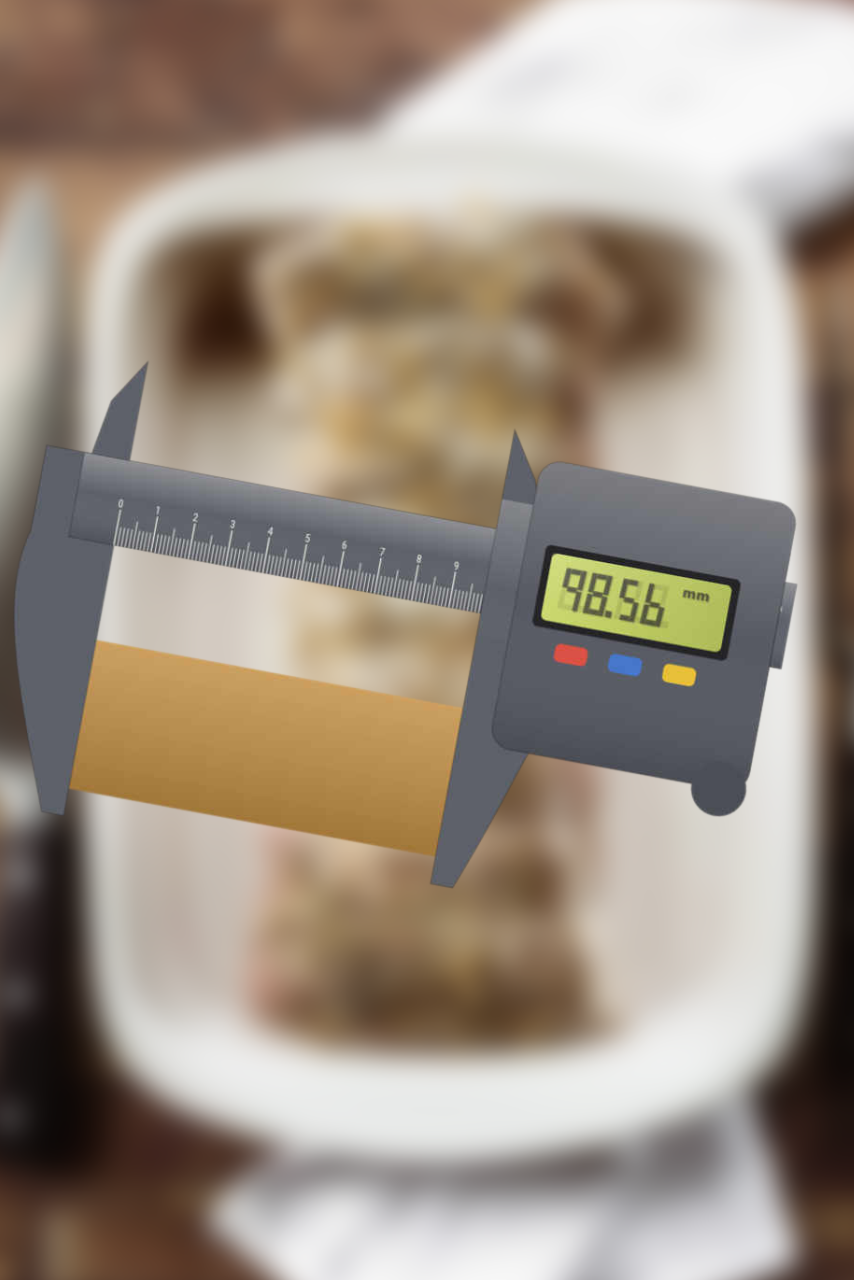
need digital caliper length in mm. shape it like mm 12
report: mm 98.56
